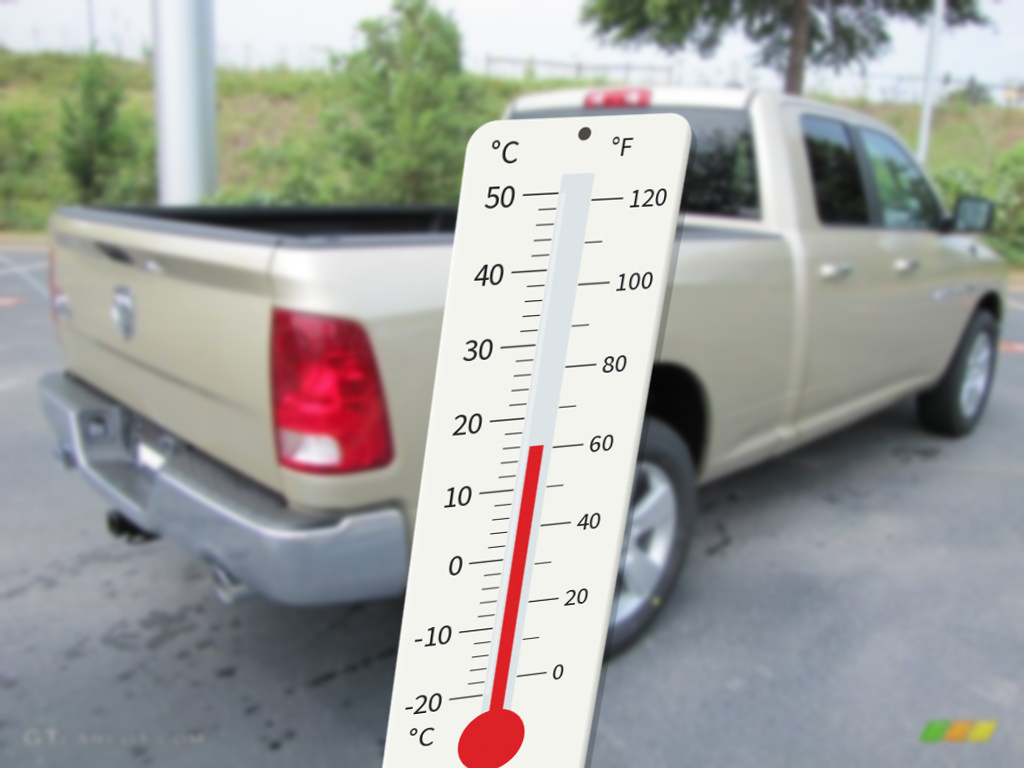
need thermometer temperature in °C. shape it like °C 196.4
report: °C 16
